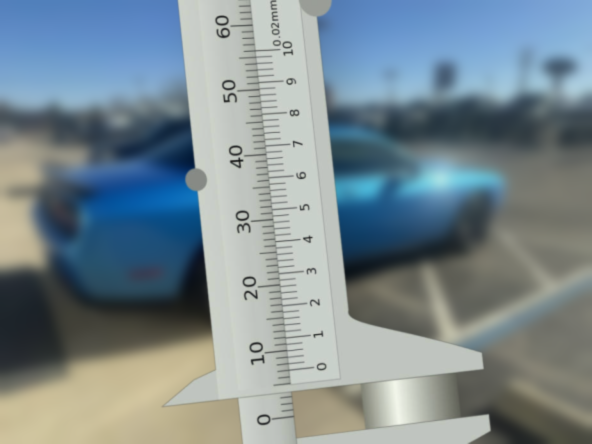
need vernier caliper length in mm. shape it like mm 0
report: mm 7.0
